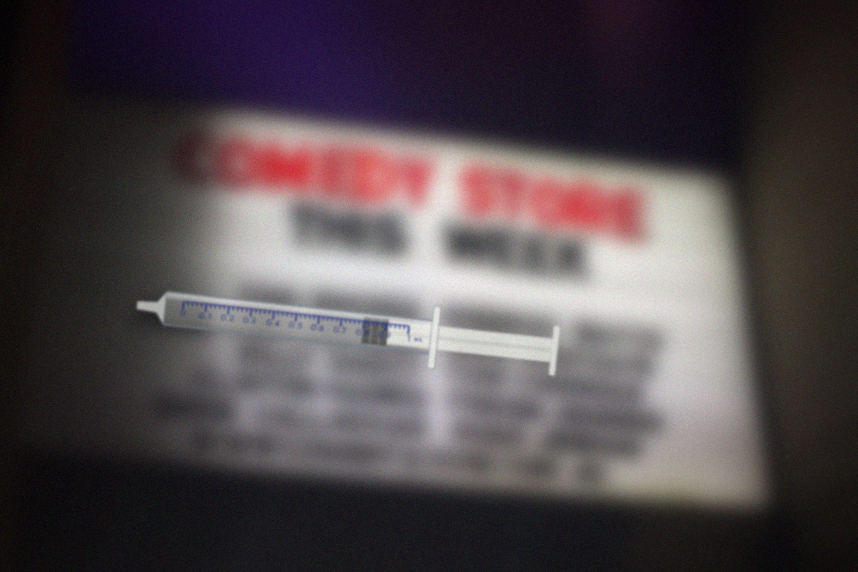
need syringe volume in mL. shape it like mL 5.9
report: mL 0.8
